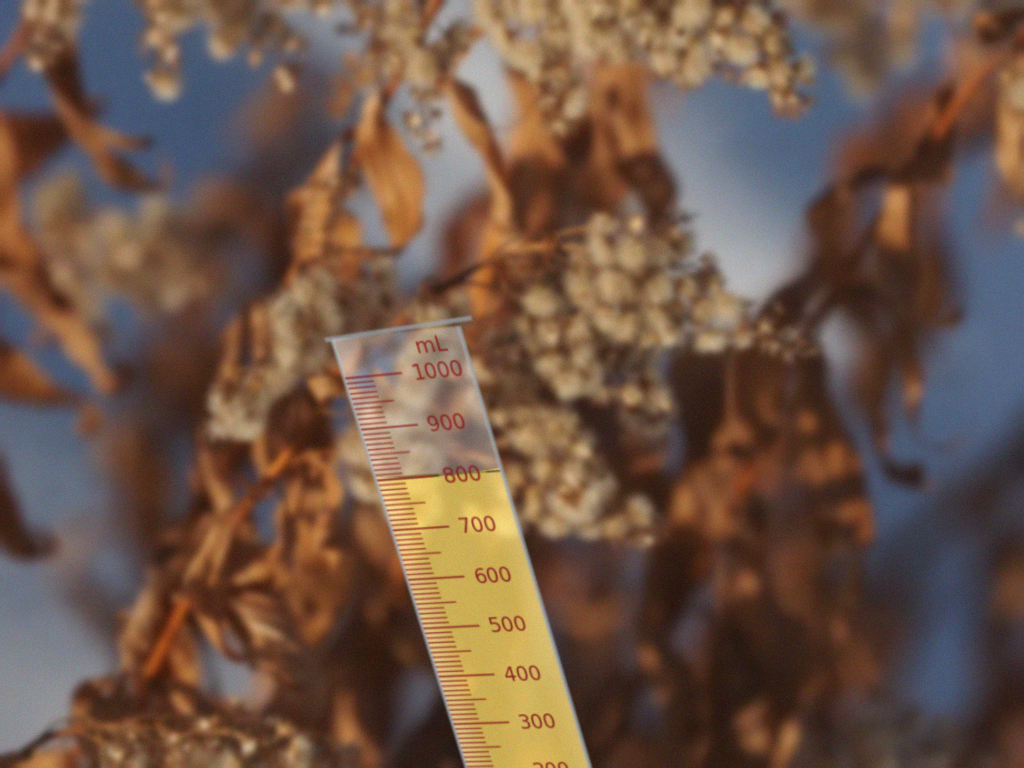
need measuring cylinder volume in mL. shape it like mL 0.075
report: mL 800
